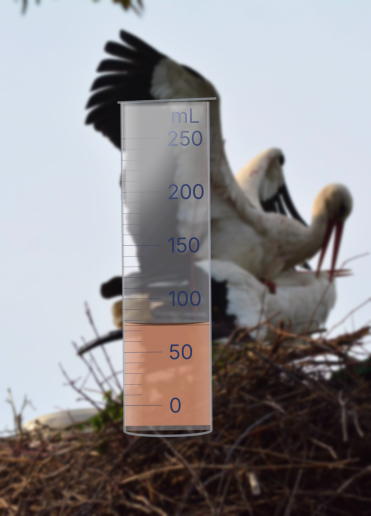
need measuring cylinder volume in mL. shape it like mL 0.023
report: mL 75
